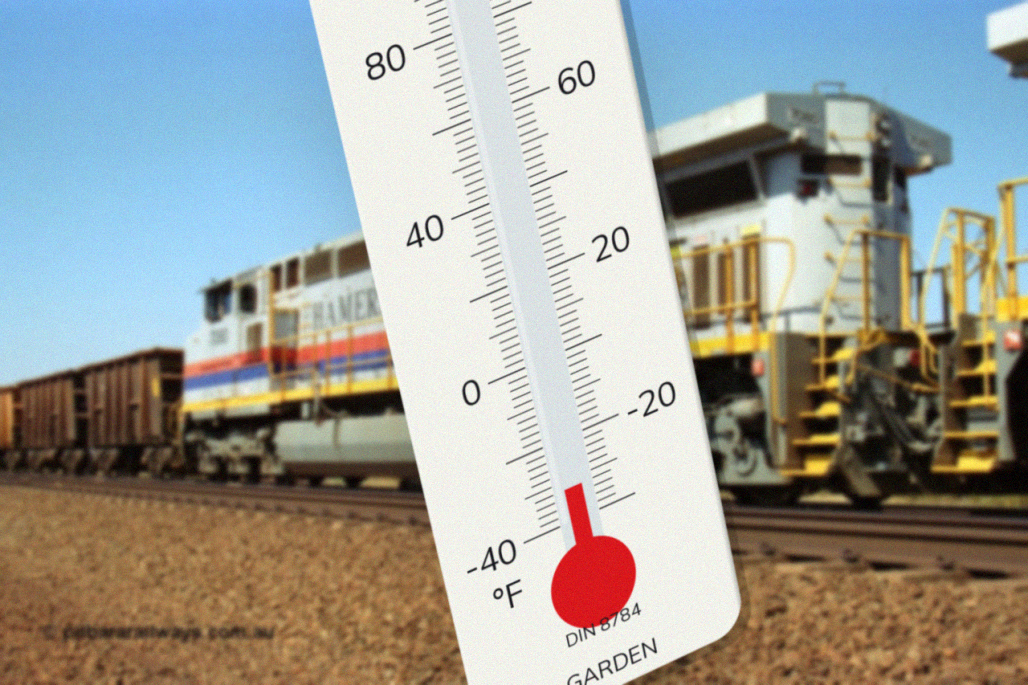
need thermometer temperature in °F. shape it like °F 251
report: °F -32
